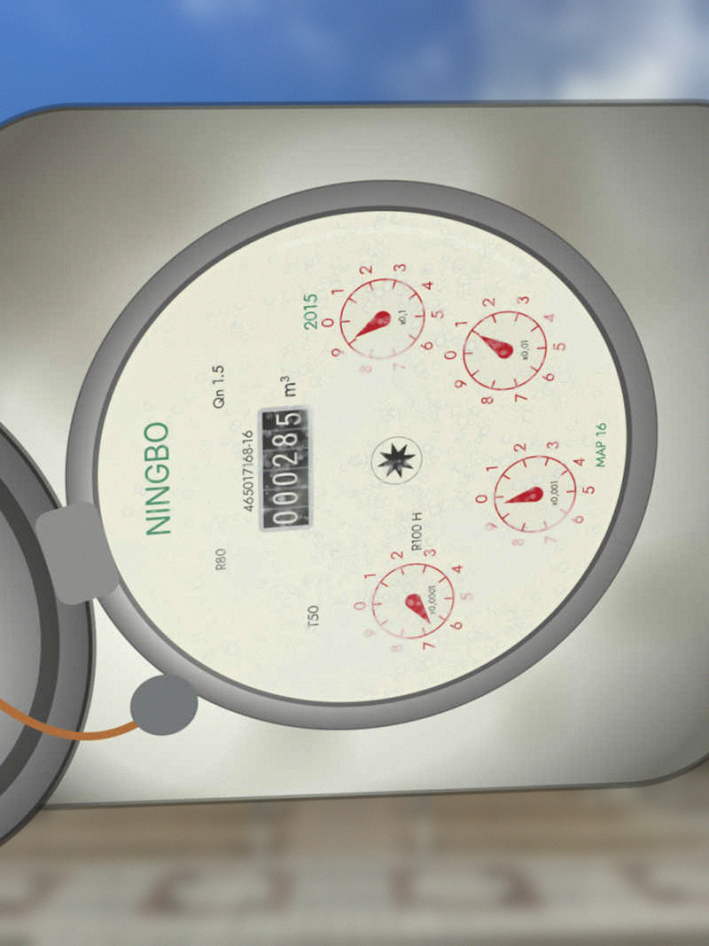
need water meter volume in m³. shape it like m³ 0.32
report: m³ 284.9096
